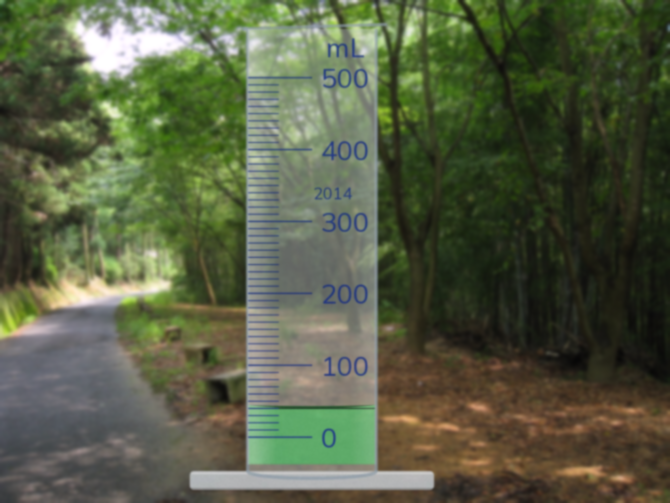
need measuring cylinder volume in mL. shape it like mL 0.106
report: mL 40
